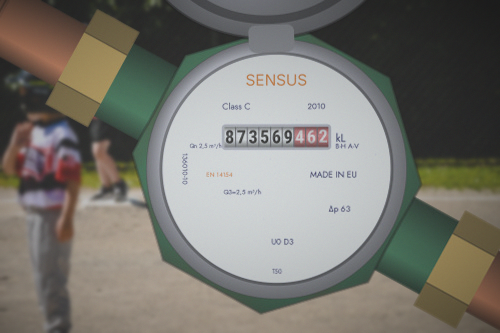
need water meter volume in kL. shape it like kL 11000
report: kL 873569.462
